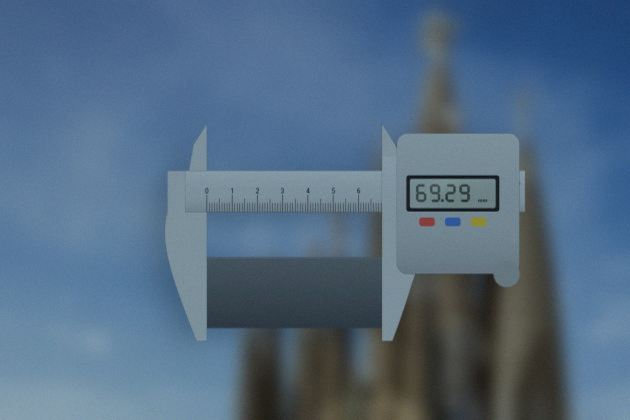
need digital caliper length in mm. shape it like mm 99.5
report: mm 69.29
